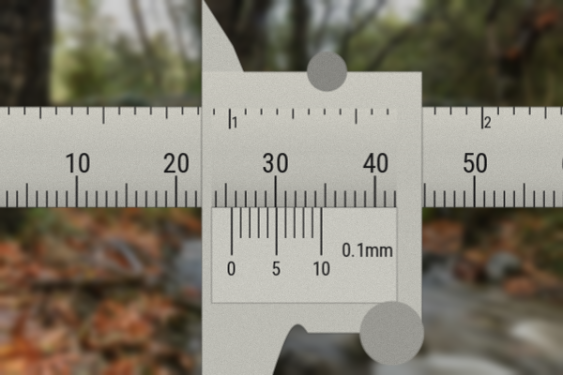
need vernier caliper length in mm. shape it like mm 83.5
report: mm 25.6
